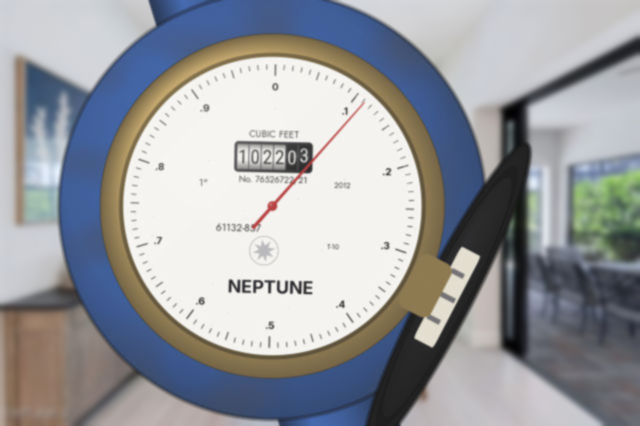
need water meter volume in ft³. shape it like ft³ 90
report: ft³ 102203.11
